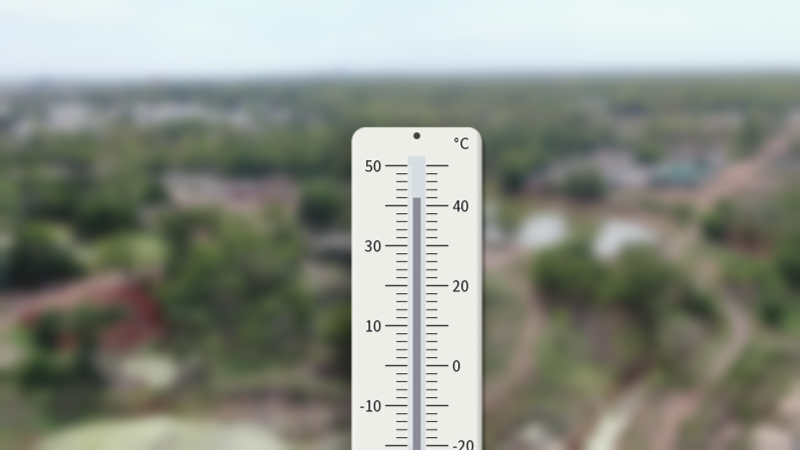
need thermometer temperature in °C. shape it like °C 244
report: °C 42
